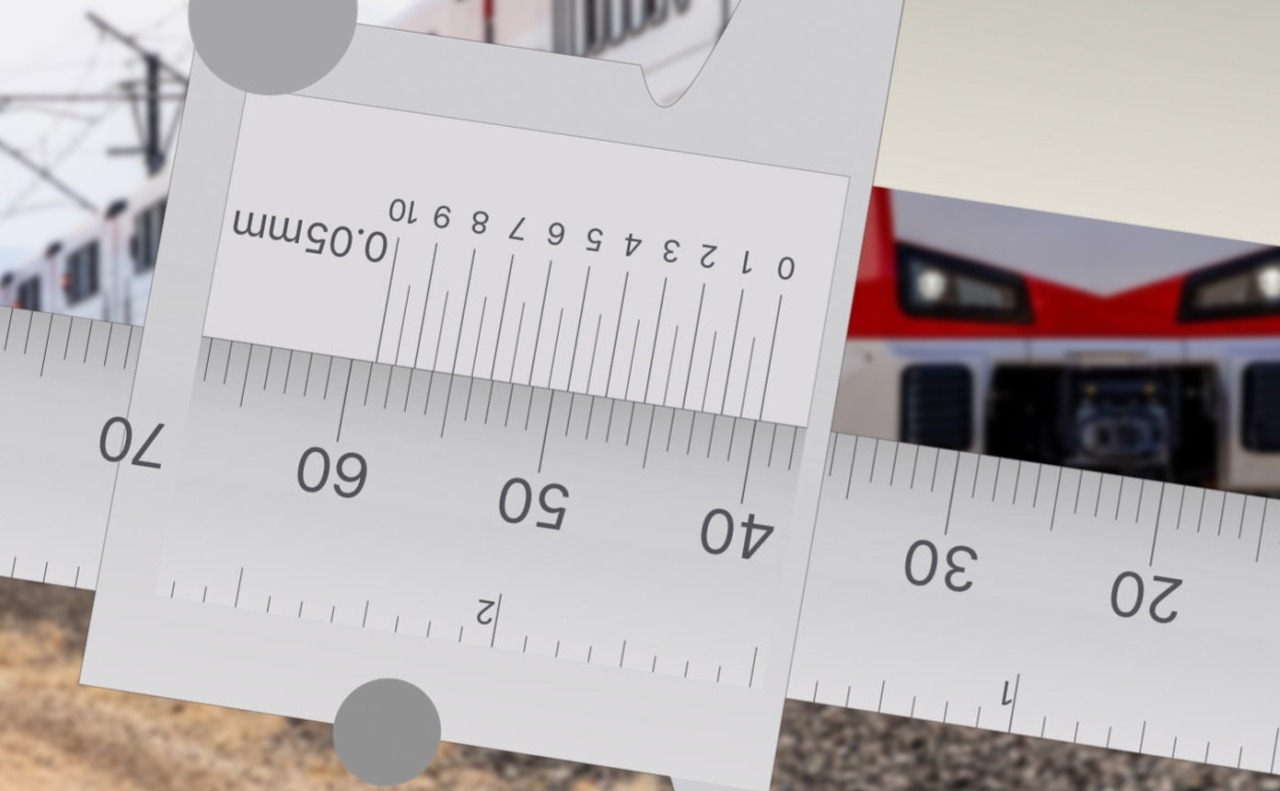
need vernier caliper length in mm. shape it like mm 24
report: mm 39.8
